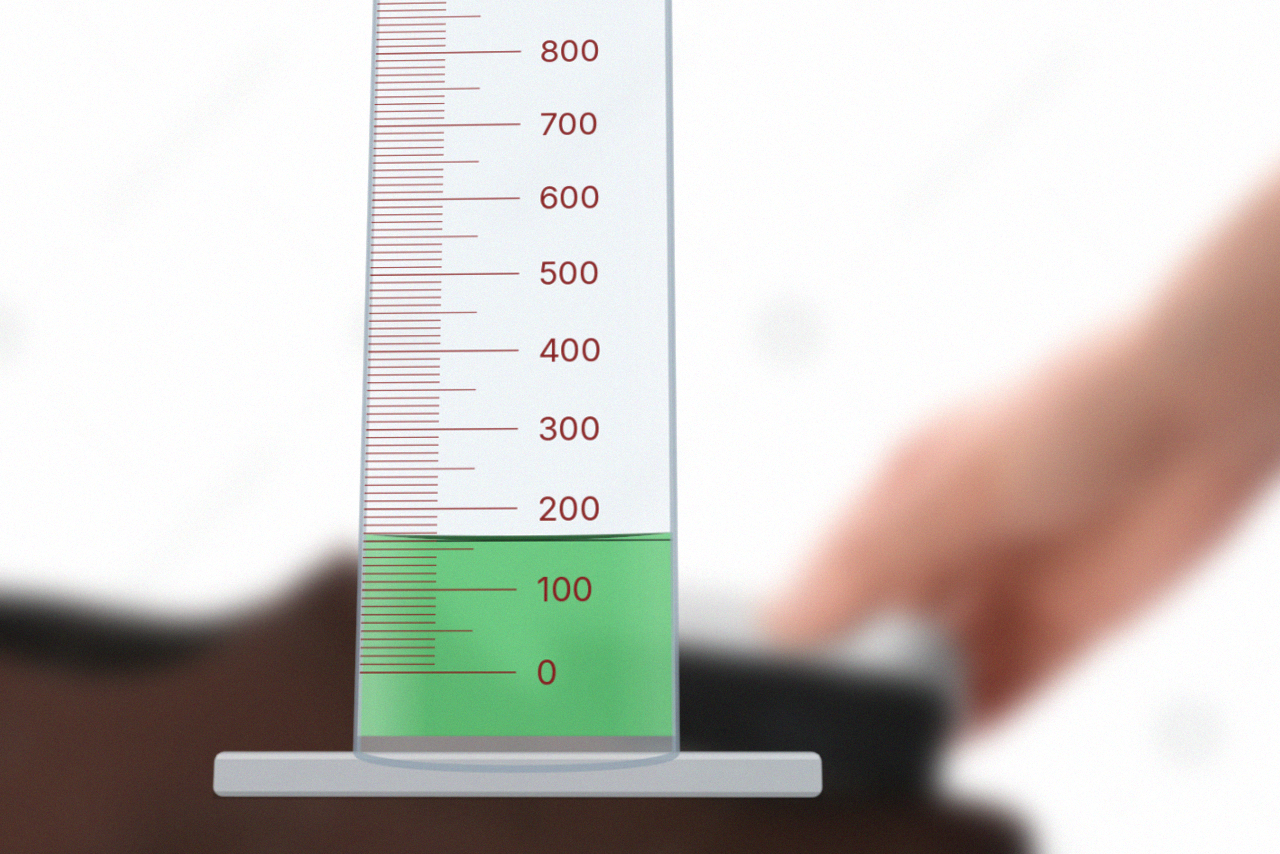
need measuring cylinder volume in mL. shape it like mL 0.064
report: mL 160
